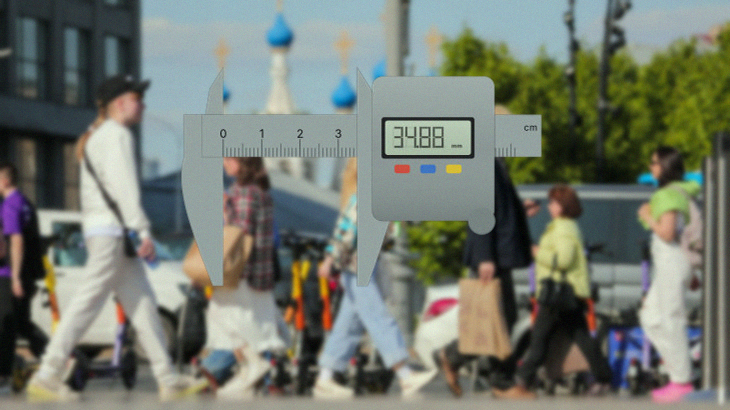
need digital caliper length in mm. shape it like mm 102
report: mm 34.88
